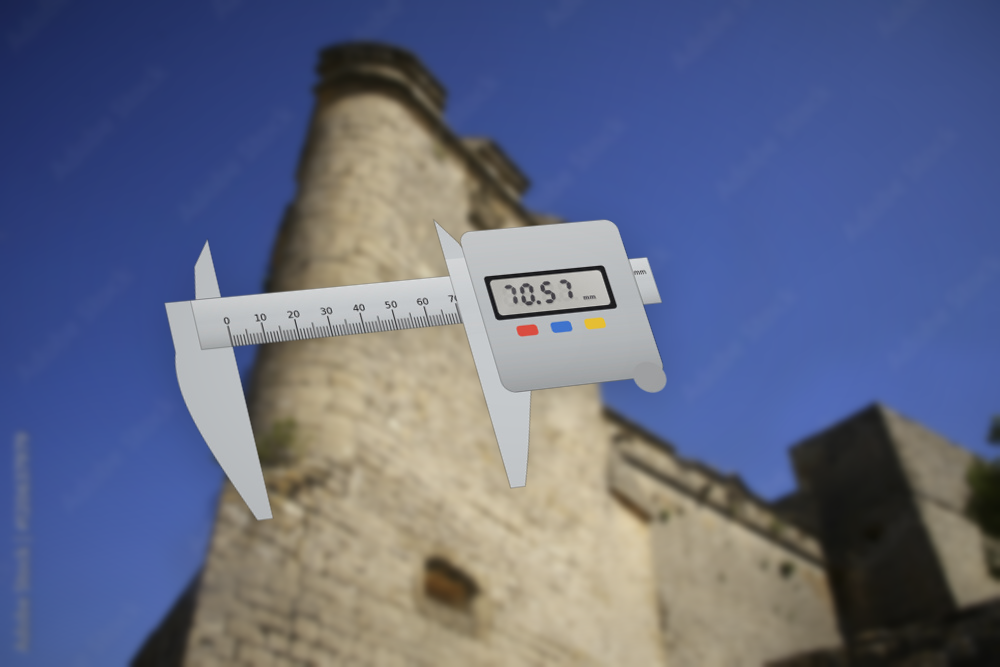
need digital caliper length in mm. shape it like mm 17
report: mm 70.57
